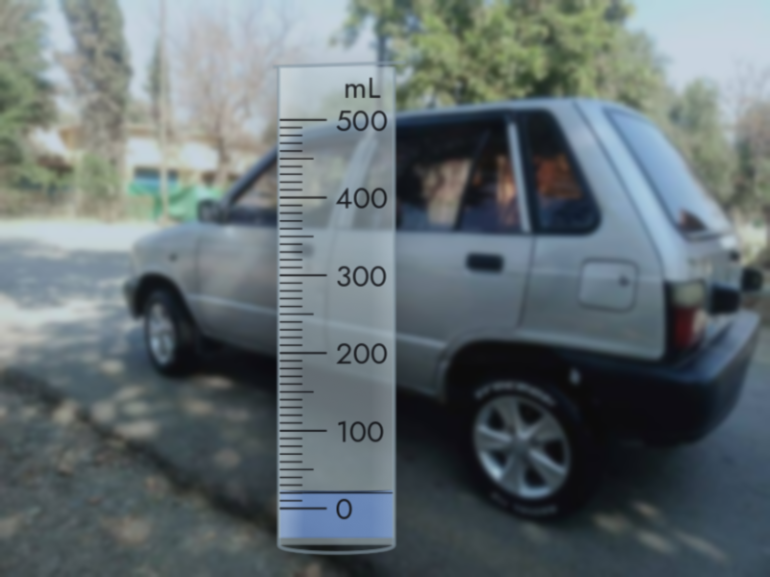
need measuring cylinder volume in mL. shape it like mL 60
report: mL 20
